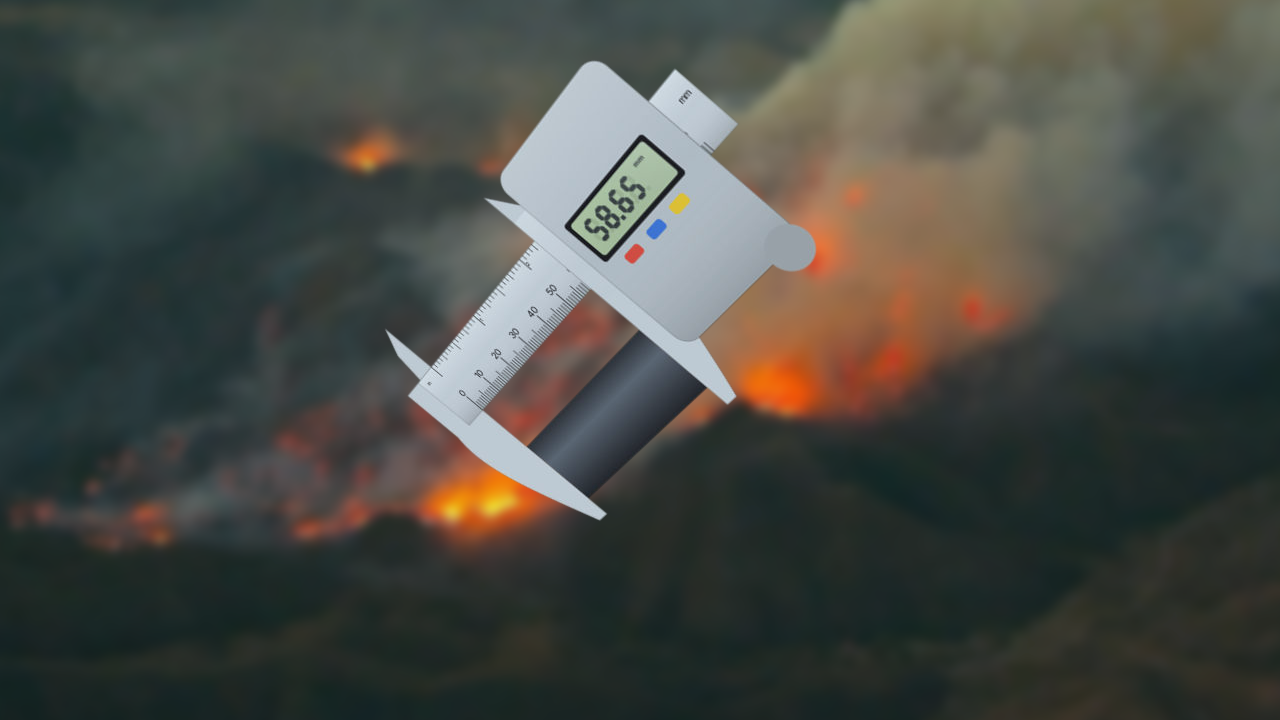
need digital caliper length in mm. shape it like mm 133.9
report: mm 58.65
